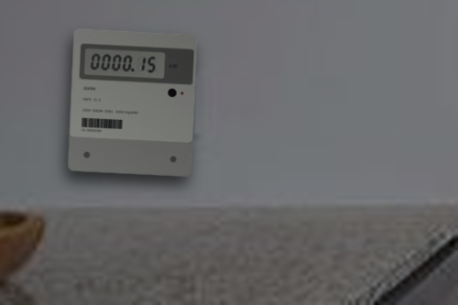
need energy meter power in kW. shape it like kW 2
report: kW 0.15
